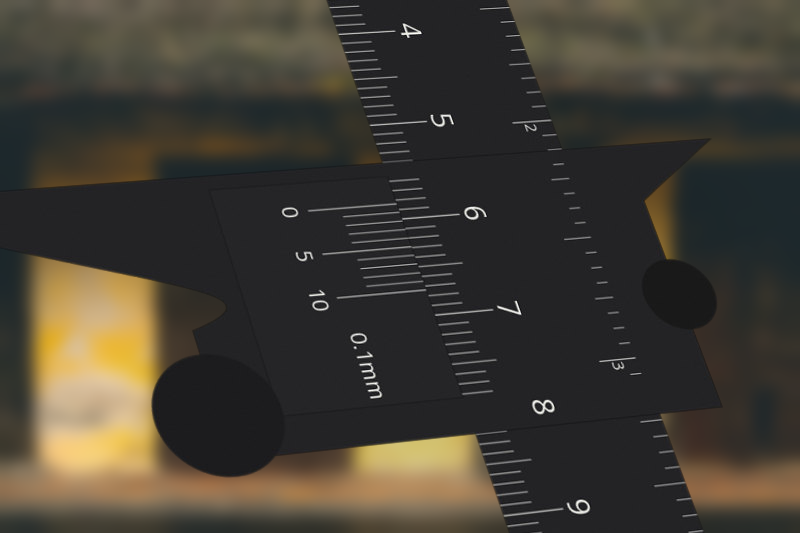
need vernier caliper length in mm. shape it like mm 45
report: mm 58.4
